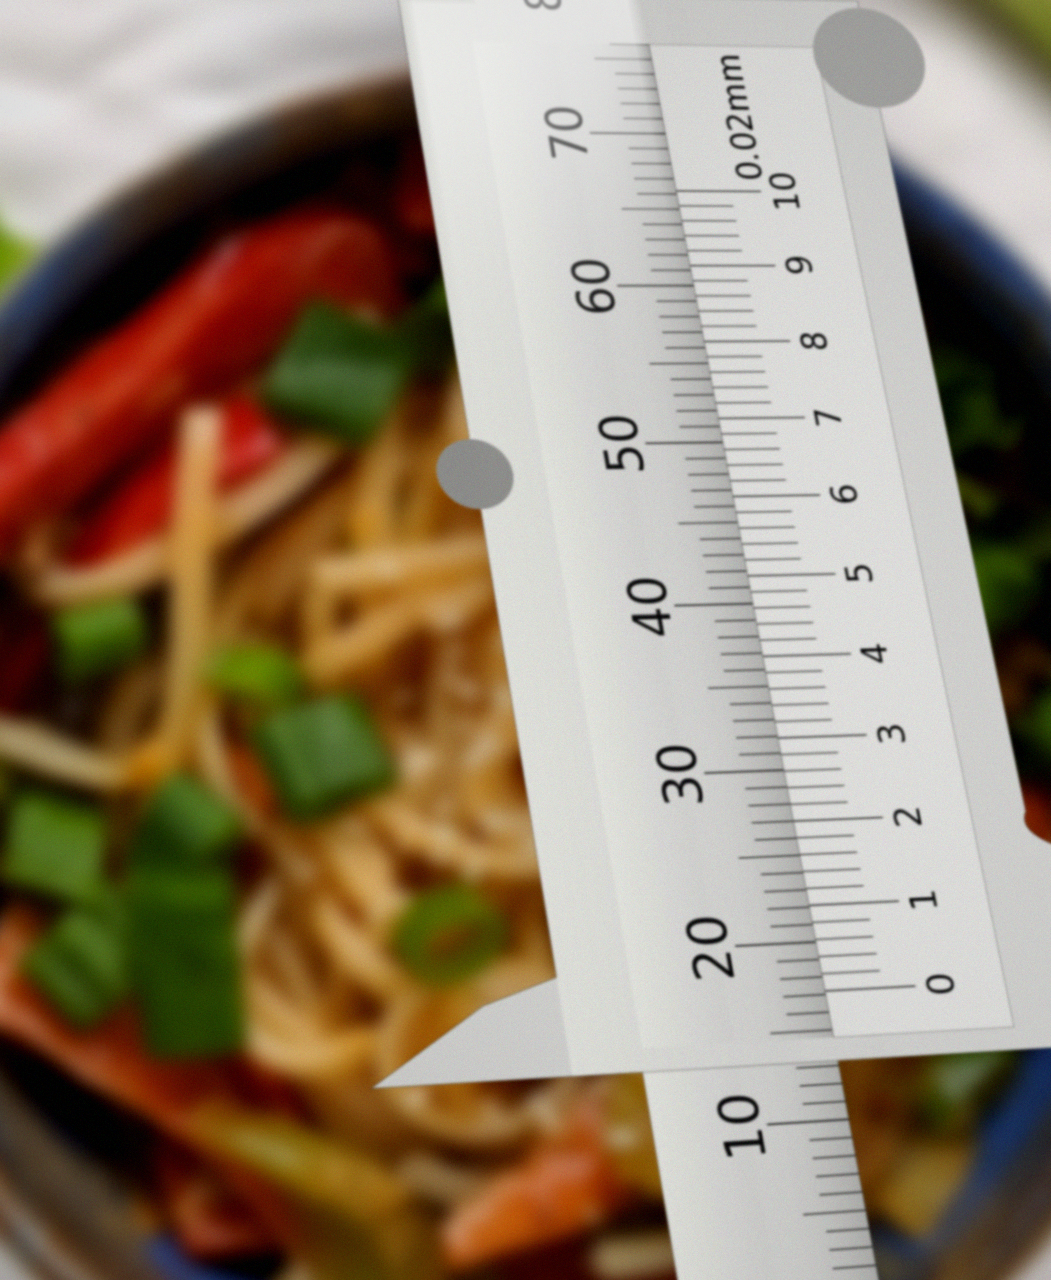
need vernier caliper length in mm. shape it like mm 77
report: mm 17.2
